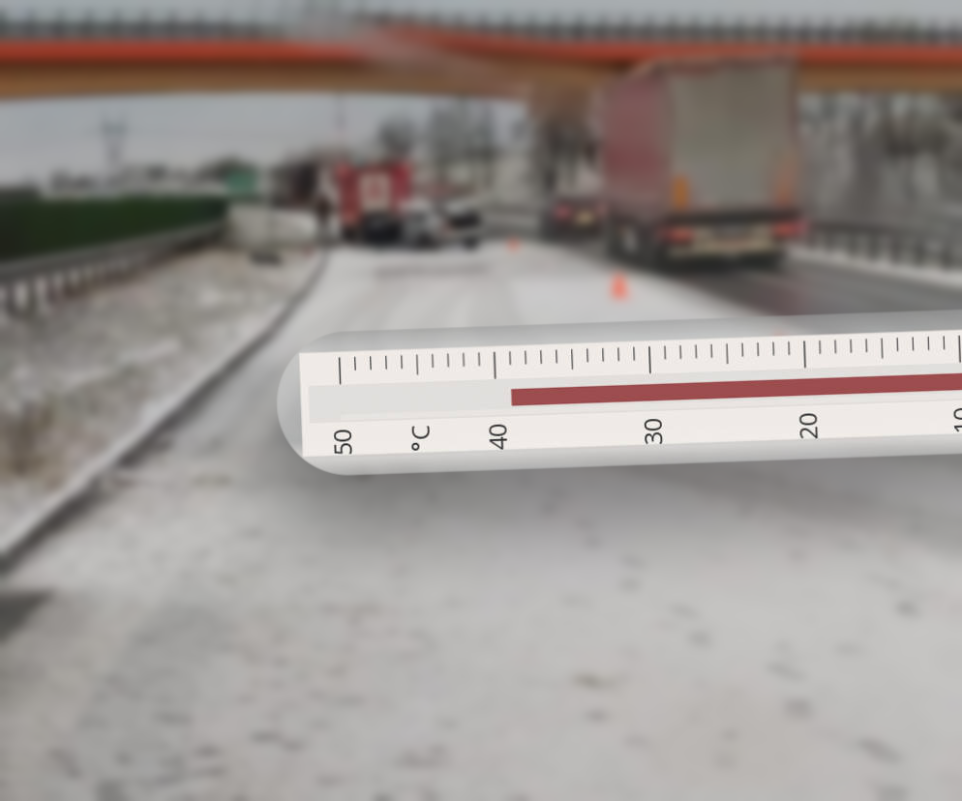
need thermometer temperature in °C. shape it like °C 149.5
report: °C 39
